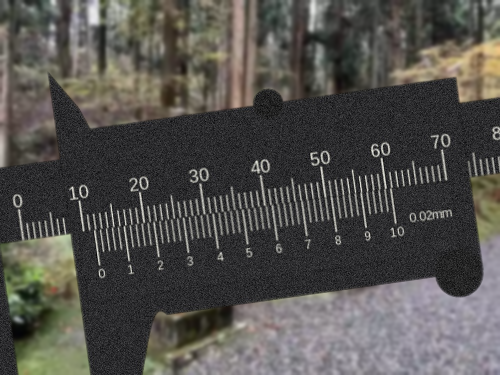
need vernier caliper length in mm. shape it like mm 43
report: mm 11.8
